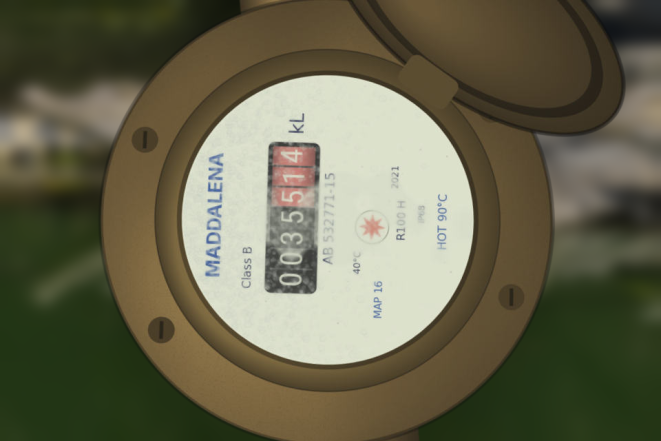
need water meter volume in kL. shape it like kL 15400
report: kL 35.514
